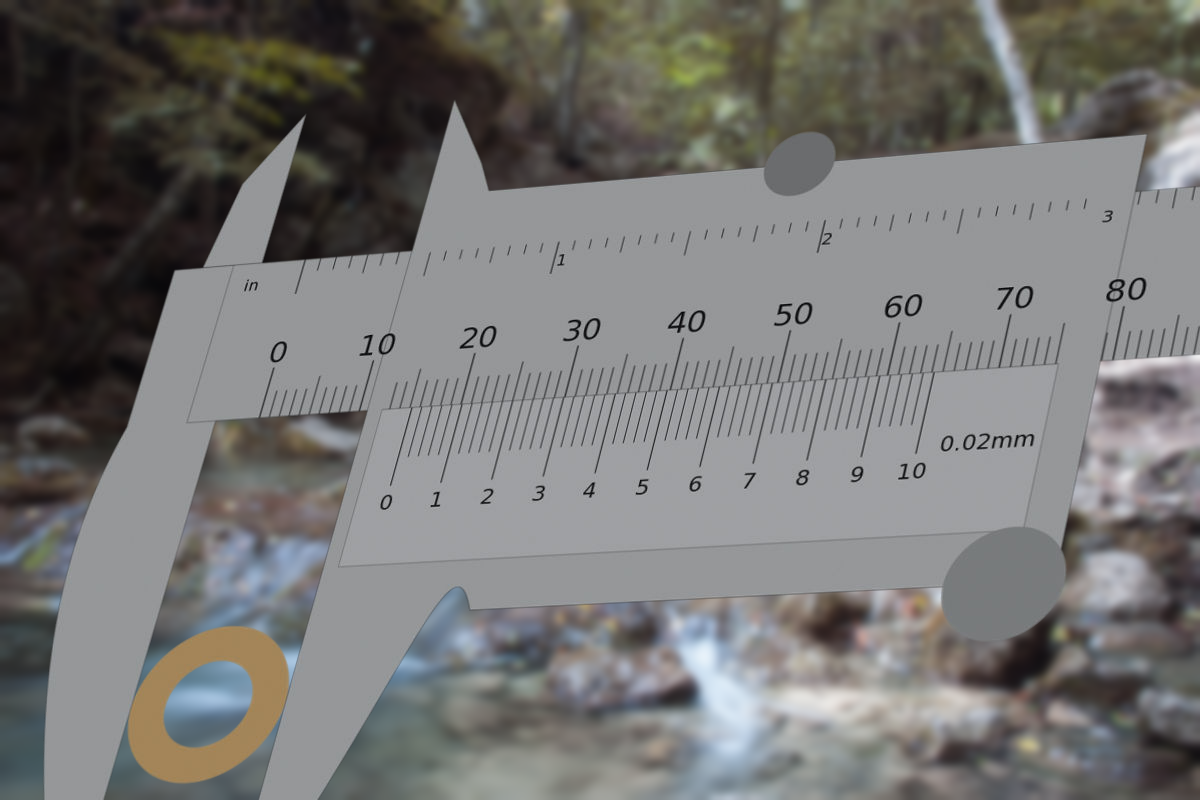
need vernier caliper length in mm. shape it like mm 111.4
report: mm 15.2
